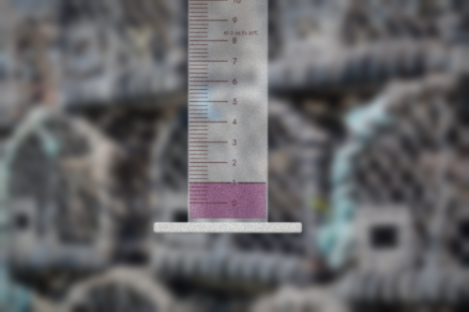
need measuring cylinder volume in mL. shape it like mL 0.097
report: mL 1
